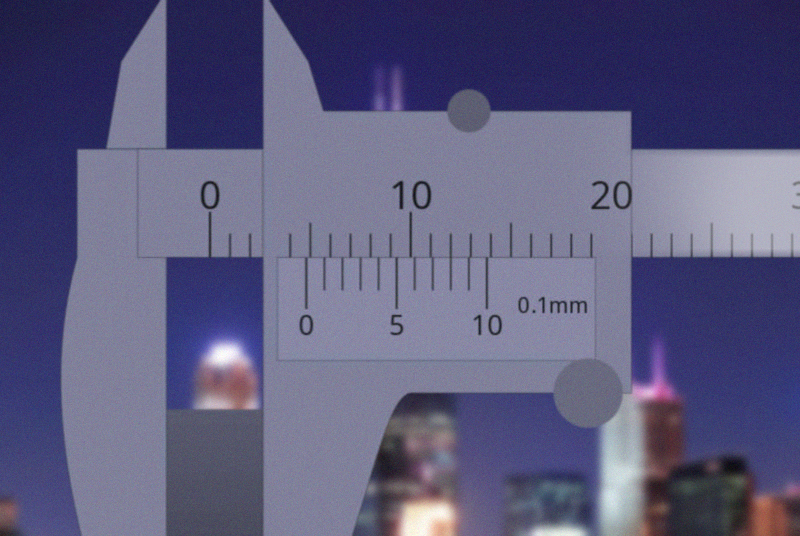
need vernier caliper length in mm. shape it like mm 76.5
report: mm 4.8
